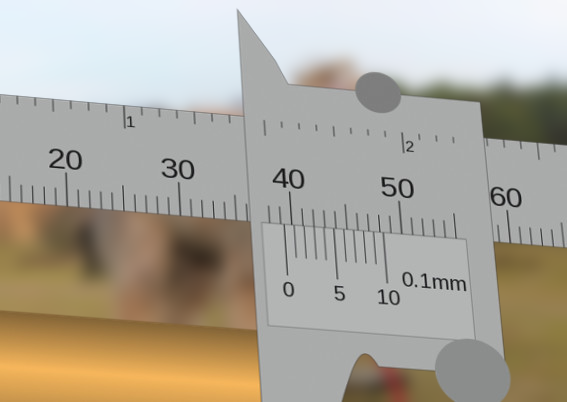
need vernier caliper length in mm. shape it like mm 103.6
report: mm 39.3
